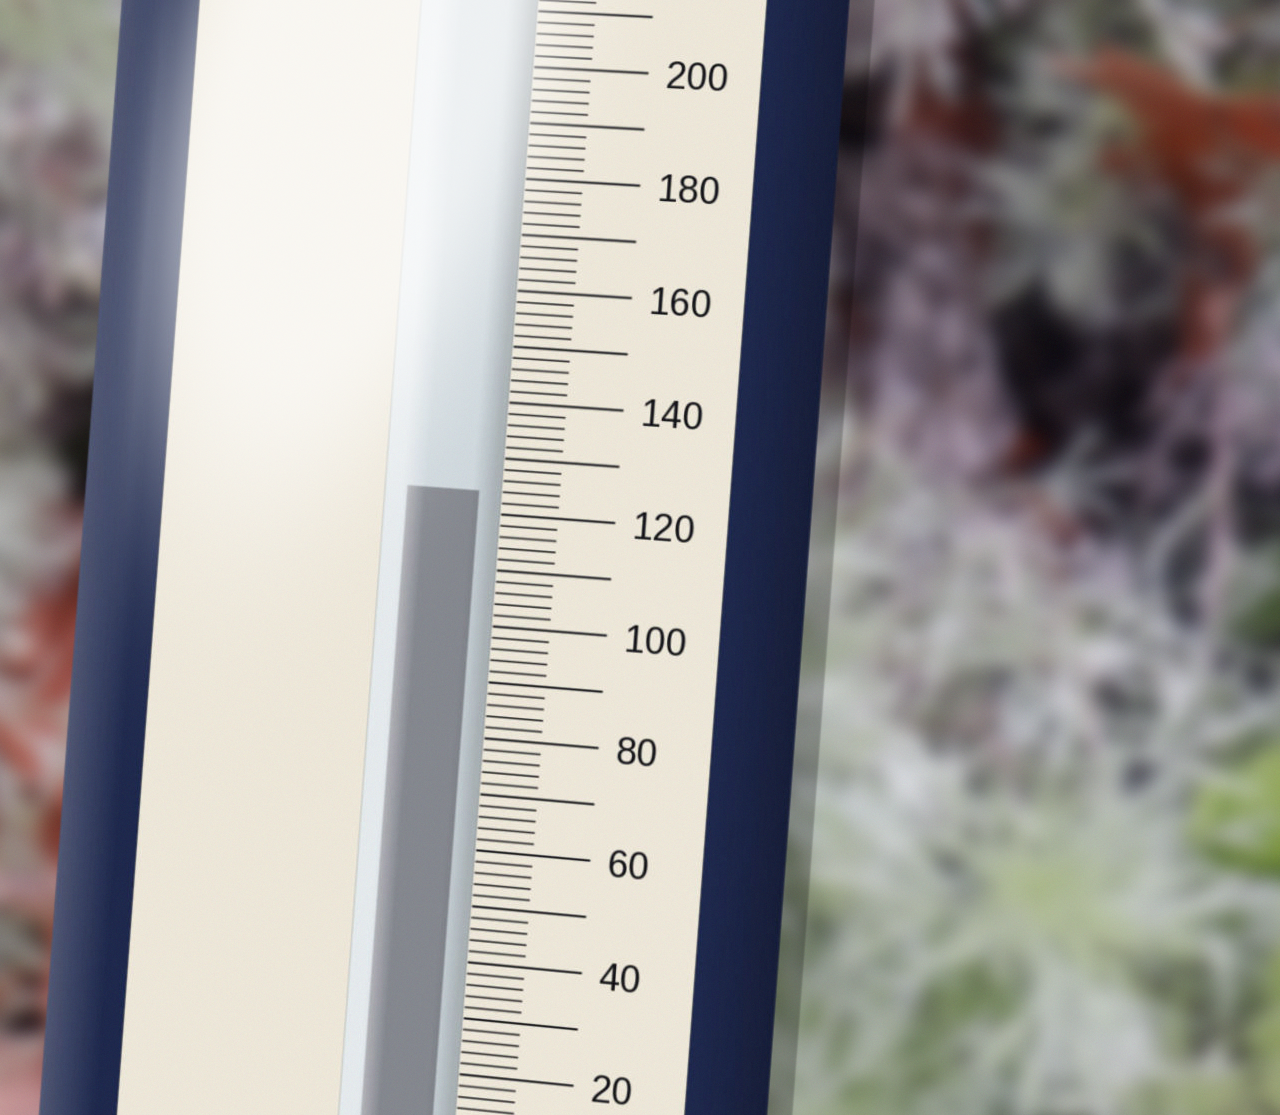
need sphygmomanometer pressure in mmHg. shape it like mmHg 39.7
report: mmHg 124
